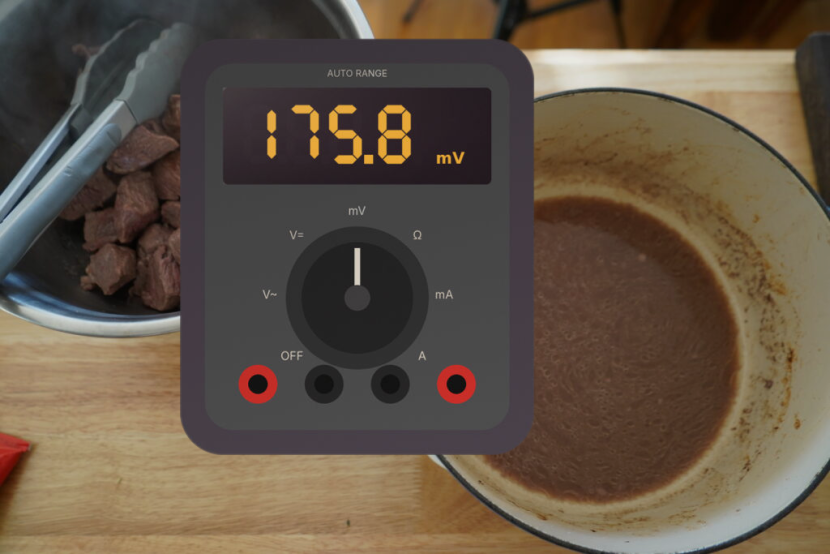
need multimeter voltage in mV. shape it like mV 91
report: mV 175.8
